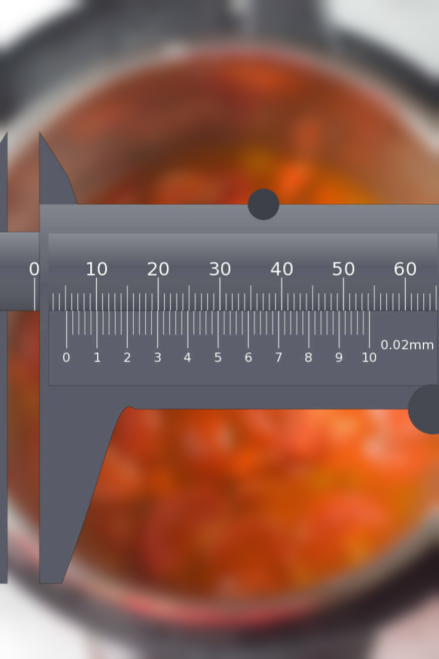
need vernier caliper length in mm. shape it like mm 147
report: mm 5.2
